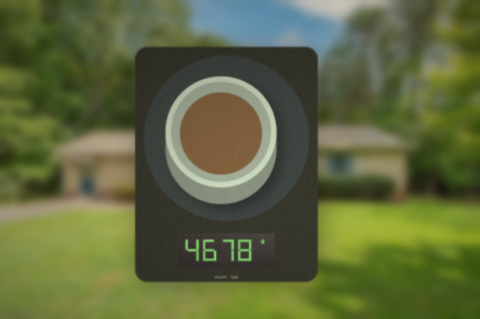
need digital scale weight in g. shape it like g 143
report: g 4678
